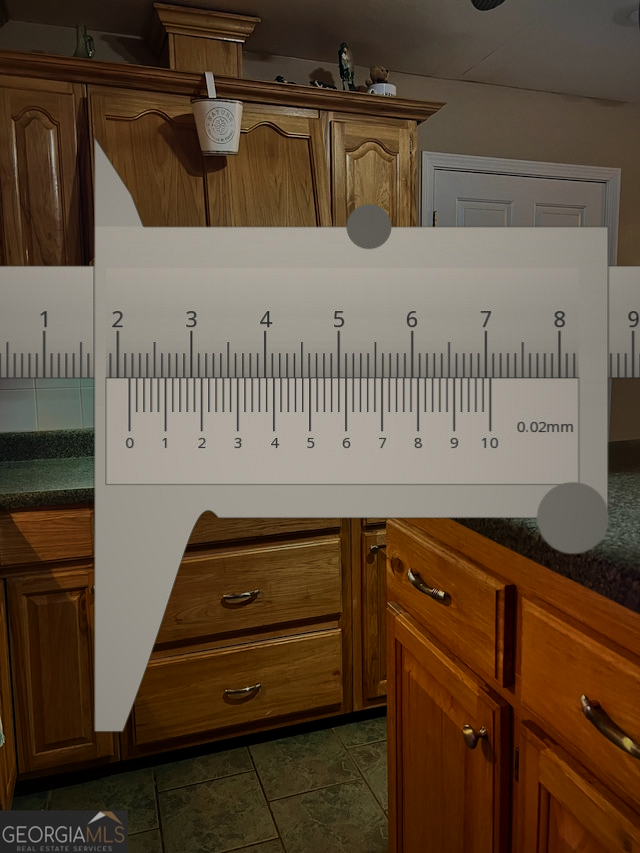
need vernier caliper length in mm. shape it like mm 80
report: mm 21.6
